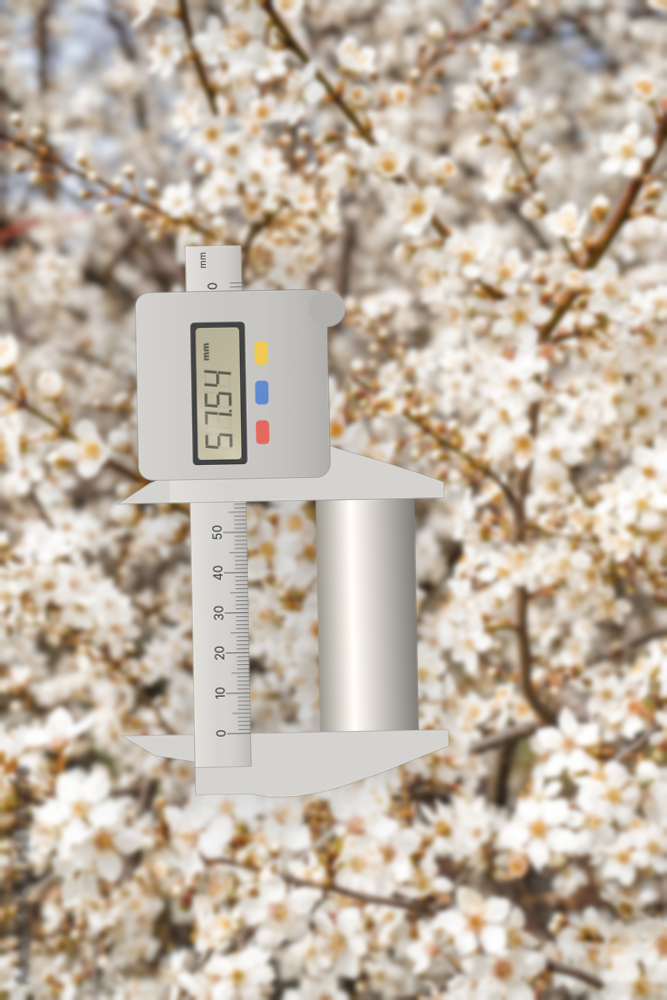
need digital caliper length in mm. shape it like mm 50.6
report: mm 57.54
